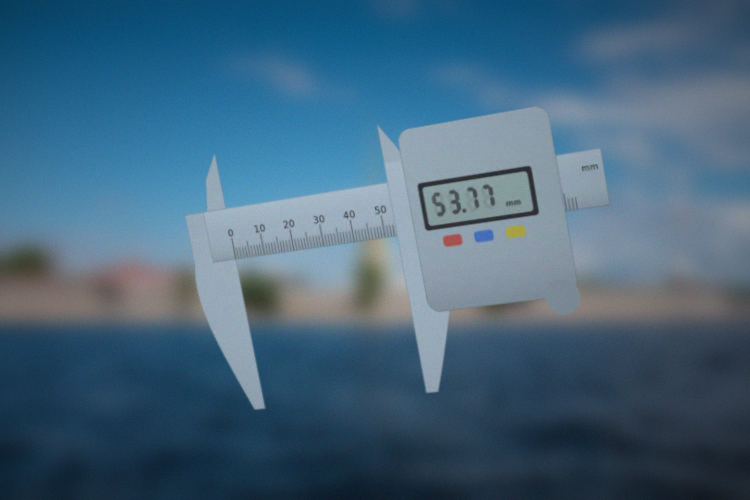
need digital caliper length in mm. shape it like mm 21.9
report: mm 53.77
